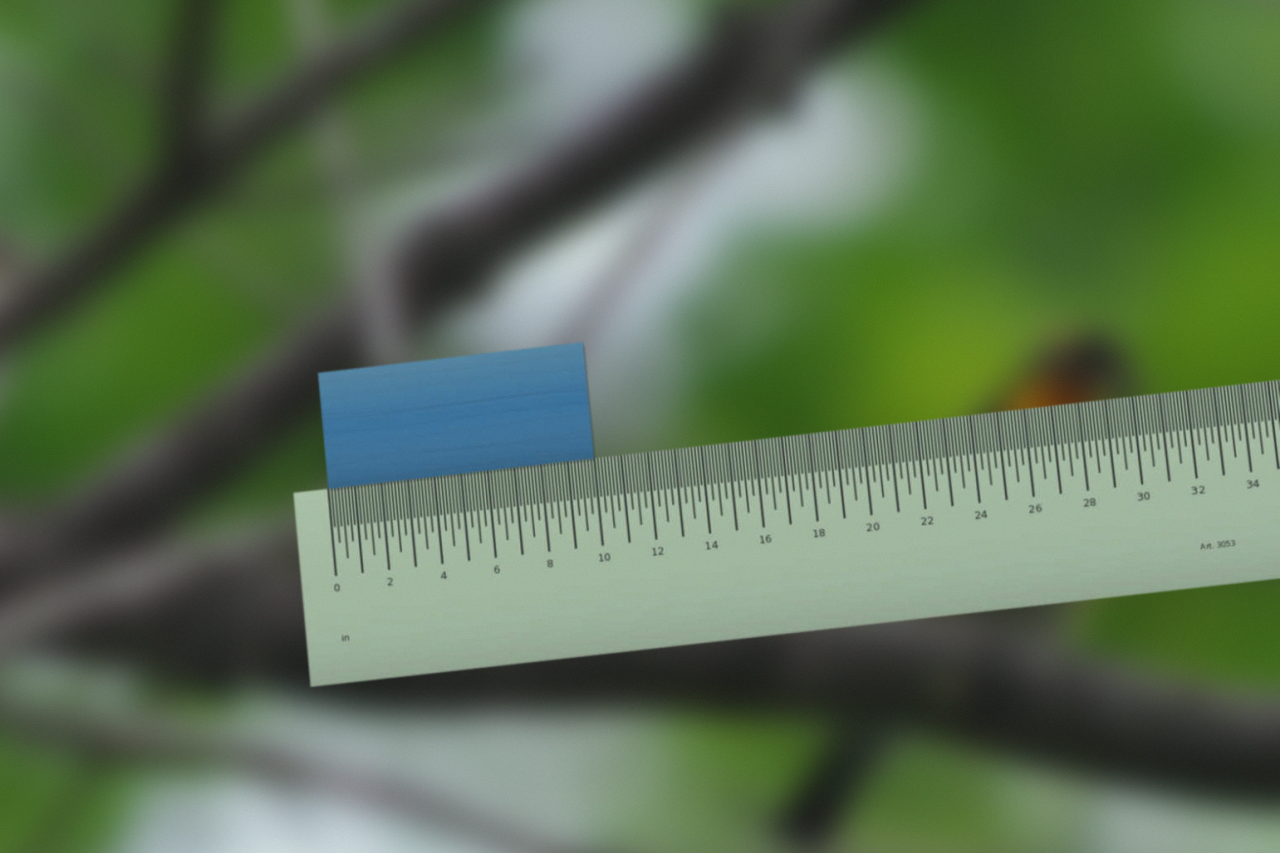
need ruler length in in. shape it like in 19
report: in 10
